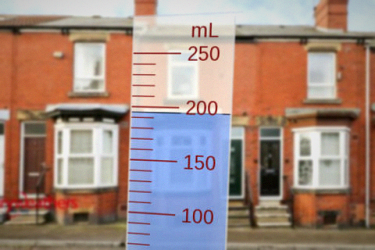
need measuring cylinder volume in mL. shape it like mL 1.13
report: mL 195
